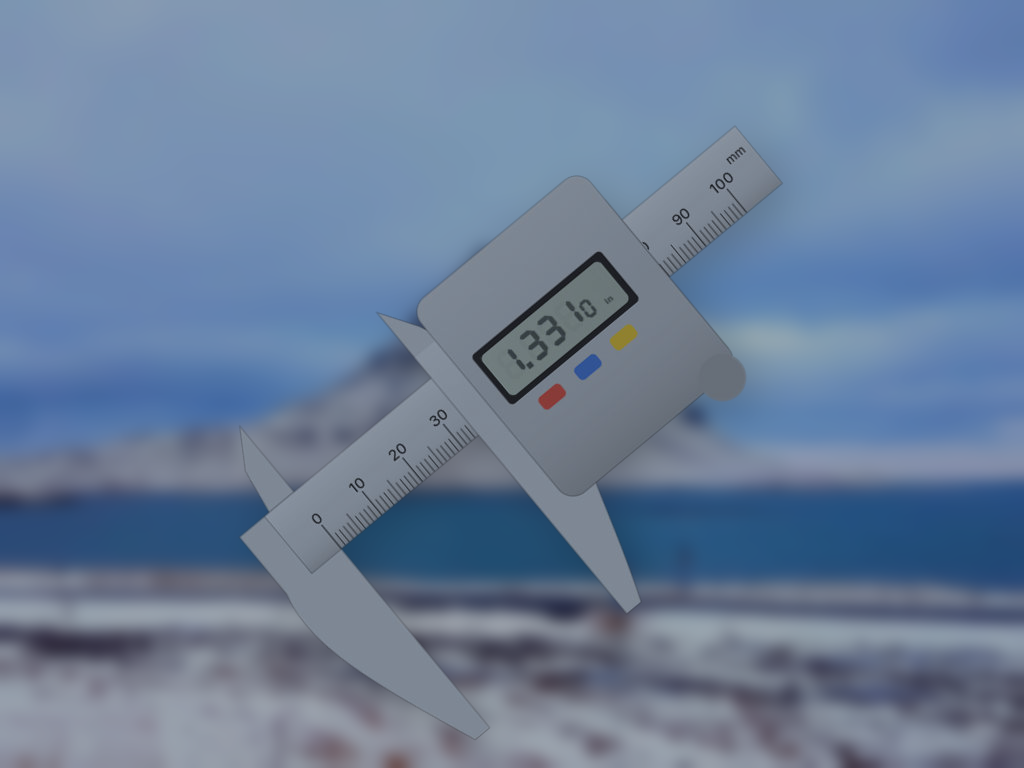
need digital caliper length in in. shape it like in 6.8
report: in 1.3310
